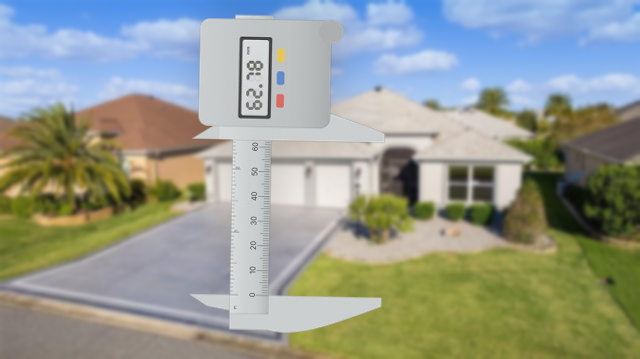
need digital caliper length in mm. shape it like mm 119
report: mm 62.78
